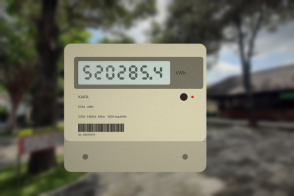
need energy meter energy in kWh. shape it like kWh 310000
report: kWh 520285.4
